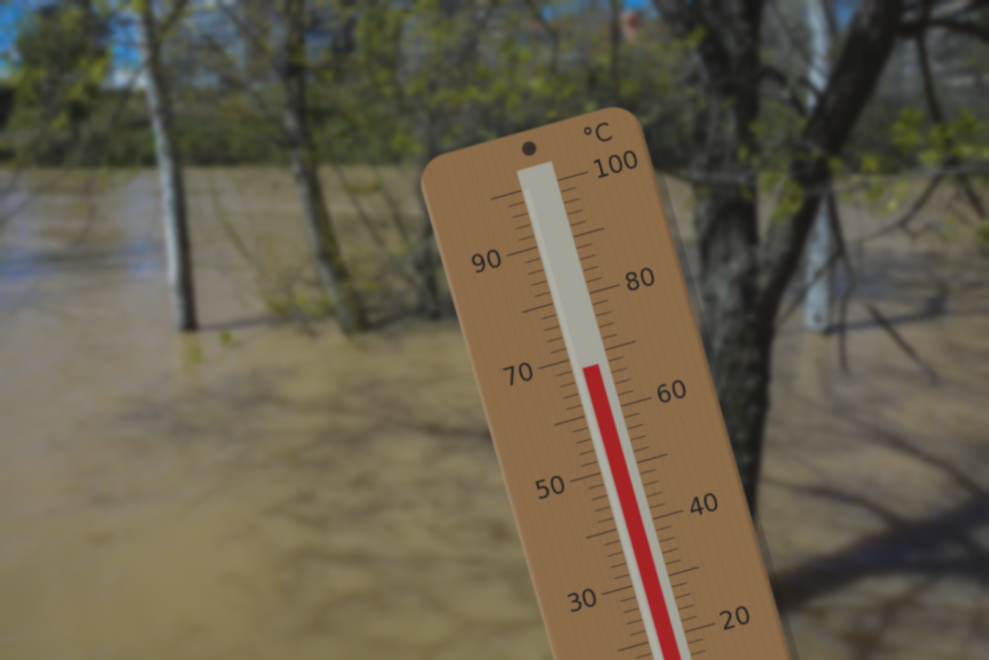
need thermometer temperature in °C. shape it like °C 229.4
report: °C 68
